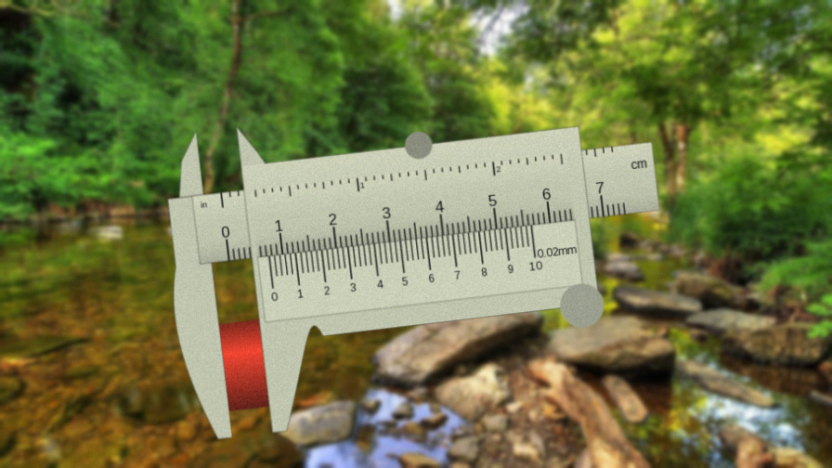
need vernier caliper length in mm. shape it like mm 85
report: mm 7.5
